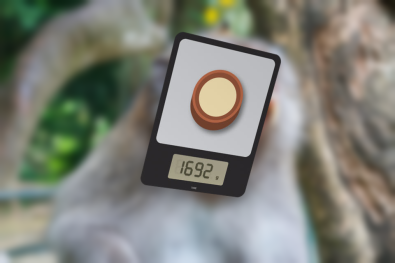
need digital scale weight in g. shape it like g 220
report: g 1692
